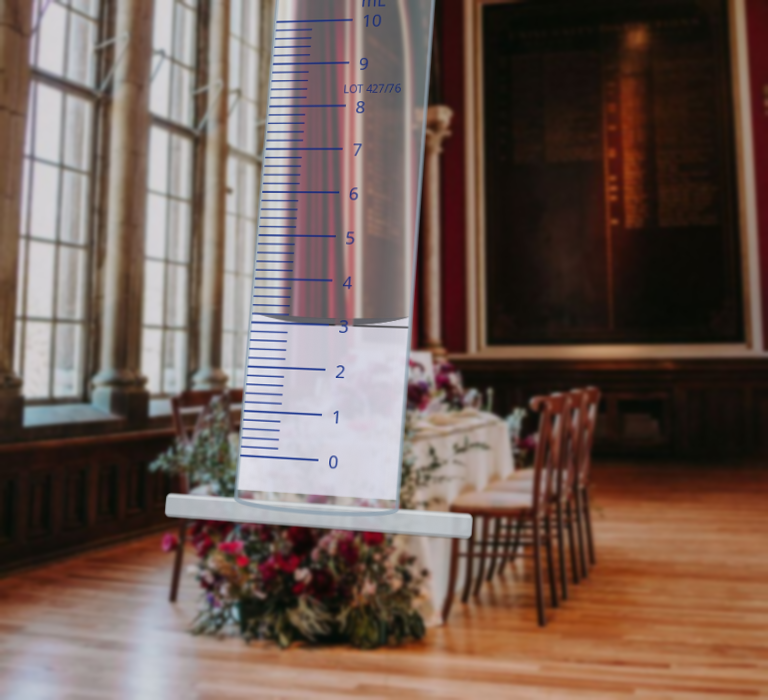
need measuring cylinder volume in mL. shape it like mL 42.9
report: mL 3
